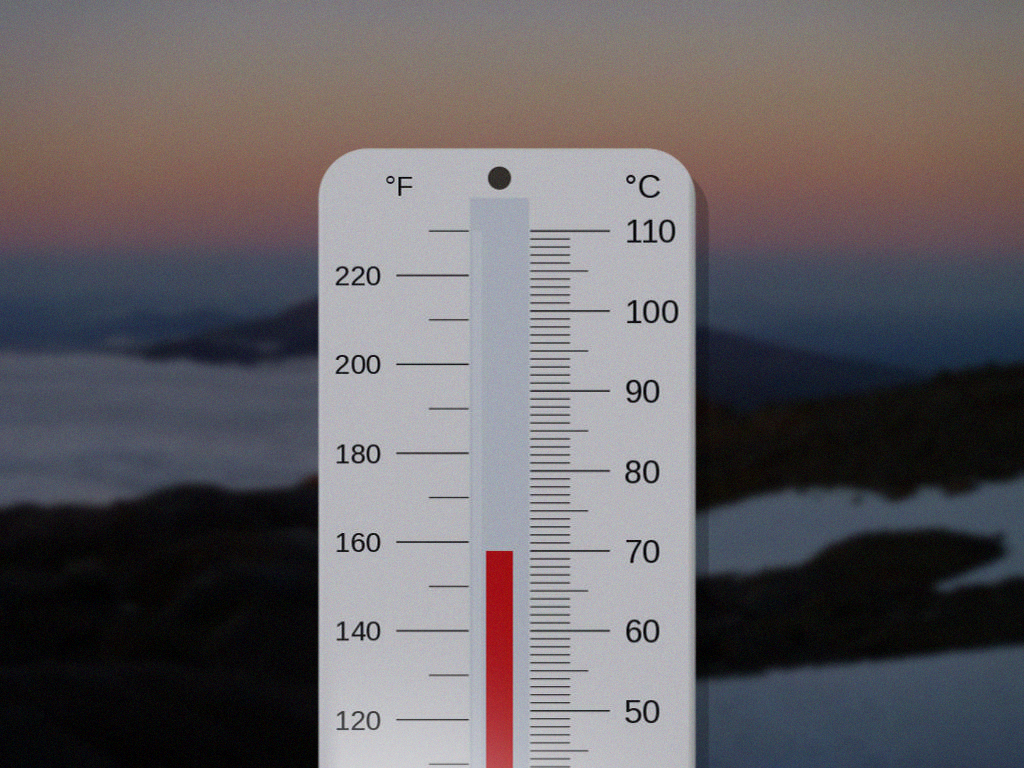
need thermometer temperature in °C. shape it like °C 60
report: °C 70
